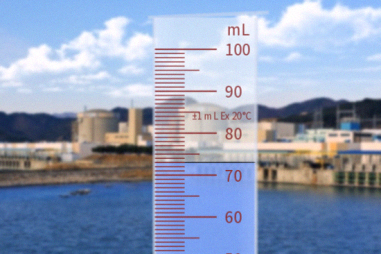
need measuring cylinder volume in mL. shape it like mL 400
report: mL 73
